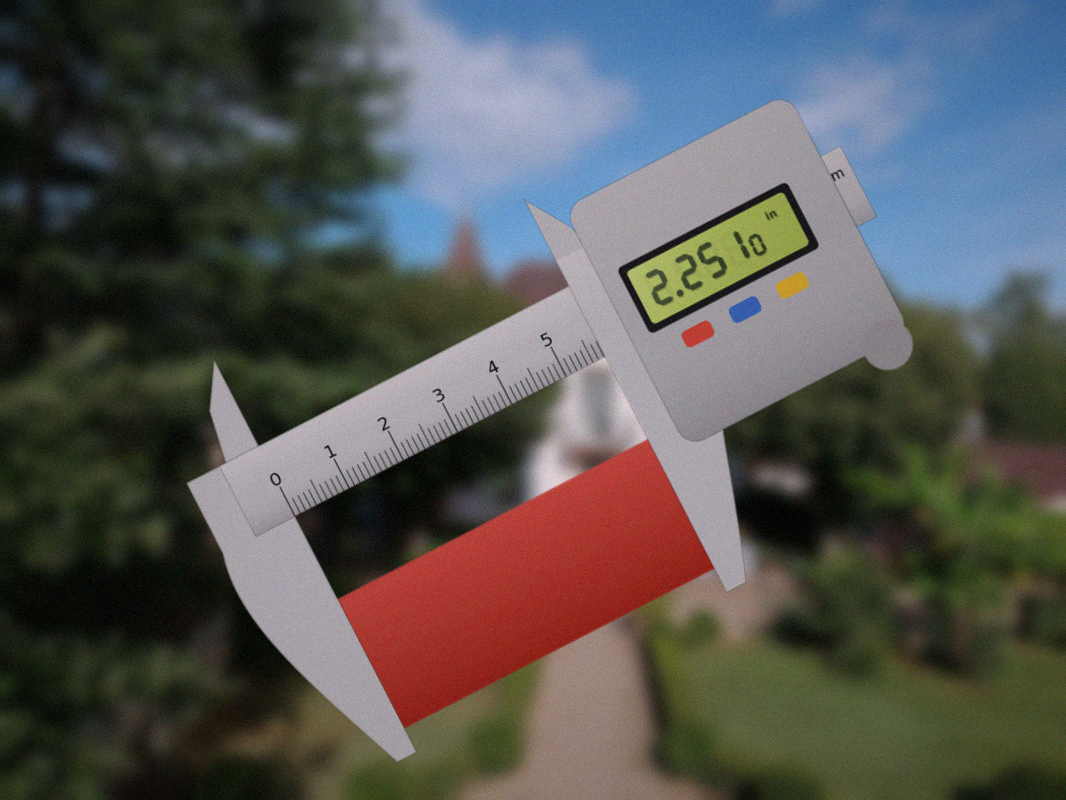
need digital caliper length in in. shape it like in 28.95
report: in 2.2510
